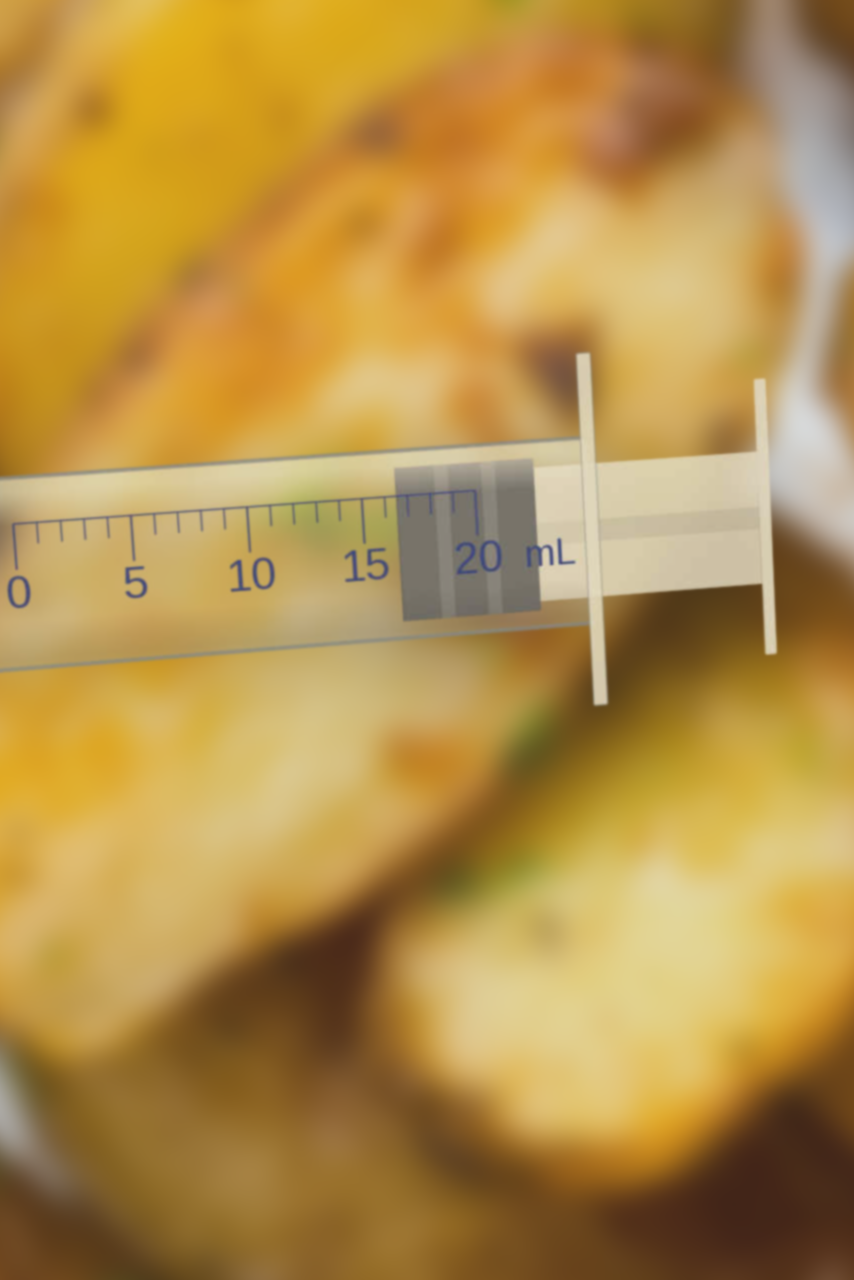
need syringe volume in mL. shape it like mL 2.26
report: mL 16.5
